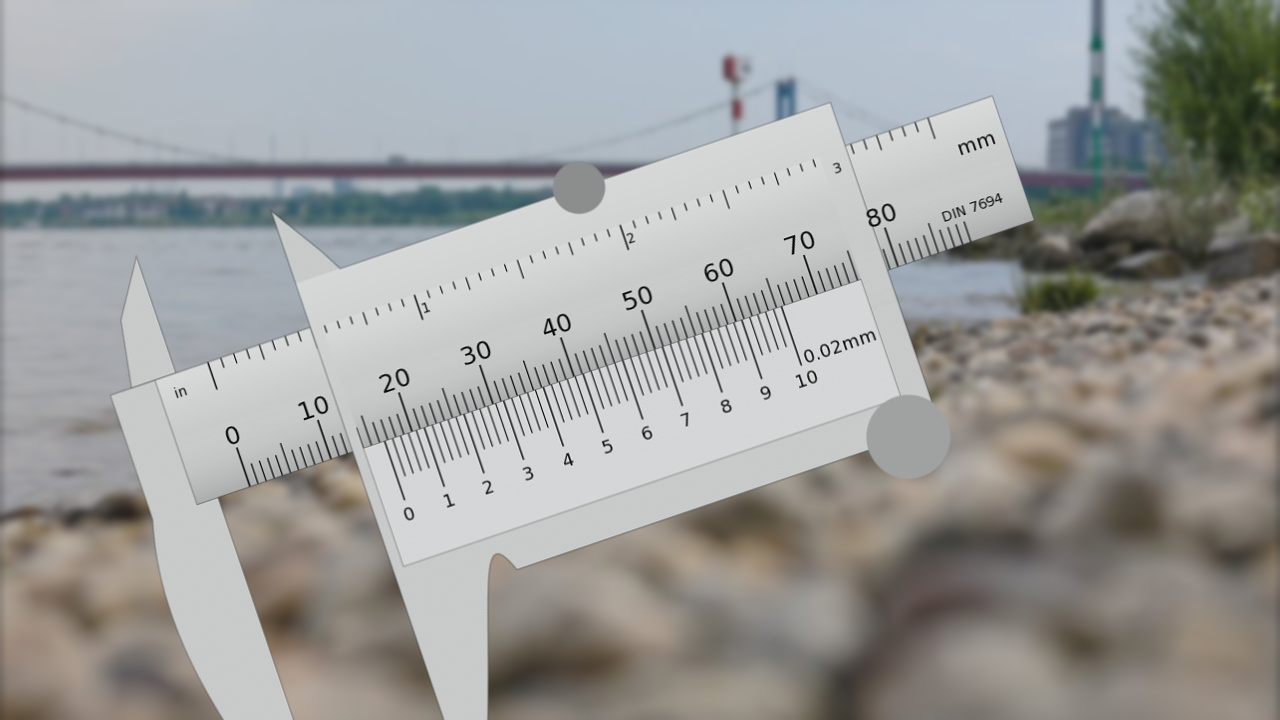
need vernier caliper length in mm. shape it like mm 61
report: mm 16.6
